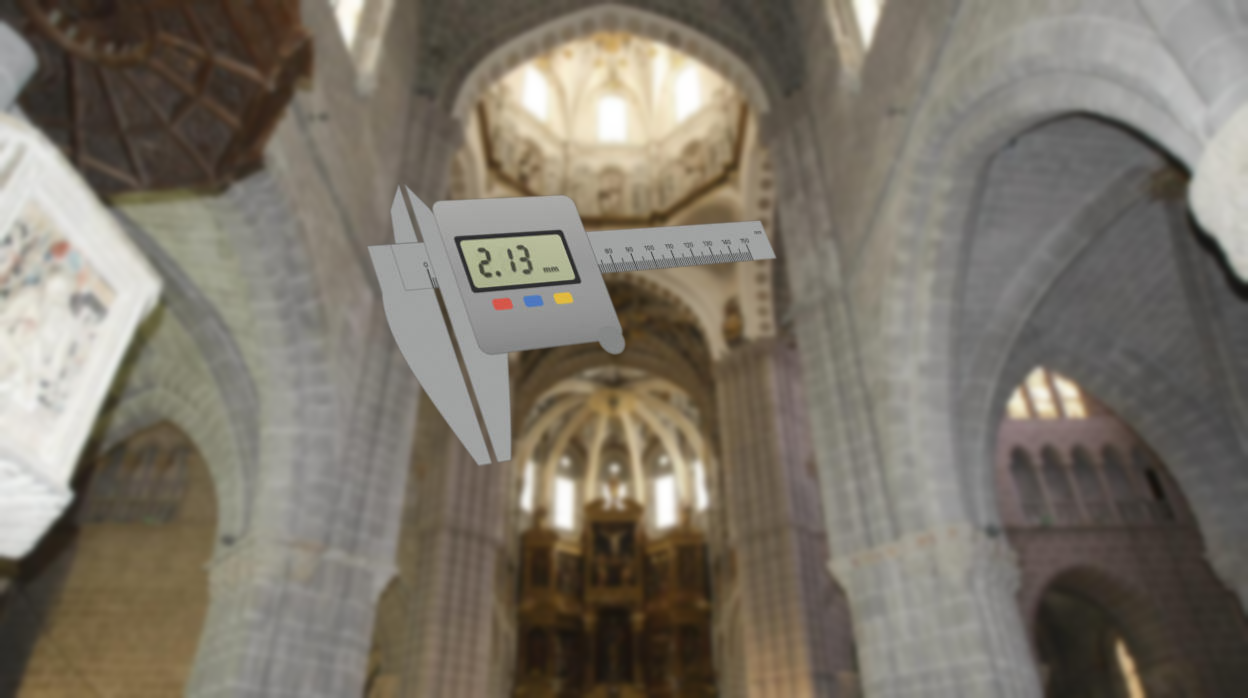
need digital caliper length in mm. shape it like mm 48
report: mm 2.13
